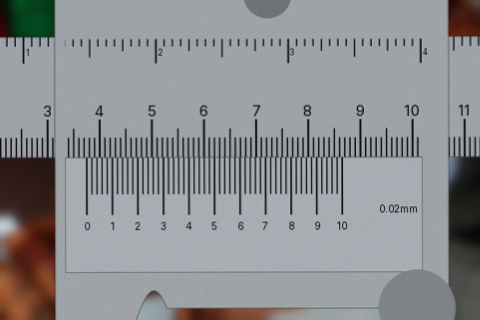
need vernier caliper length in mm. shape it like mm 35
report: mm 37.5
